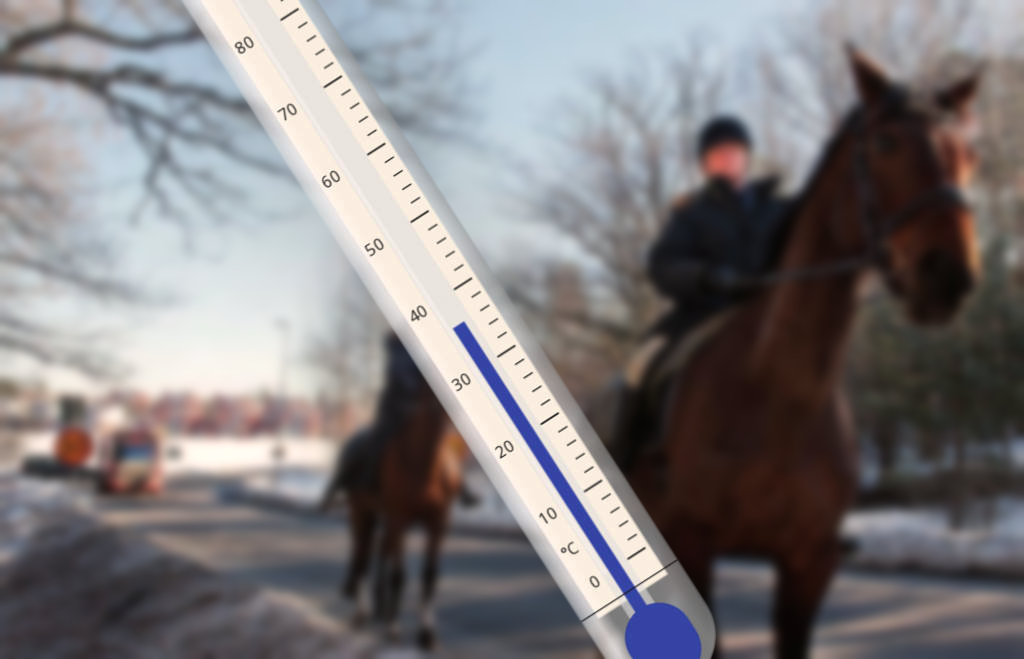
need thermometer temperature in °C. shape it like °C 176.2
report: °C 36
